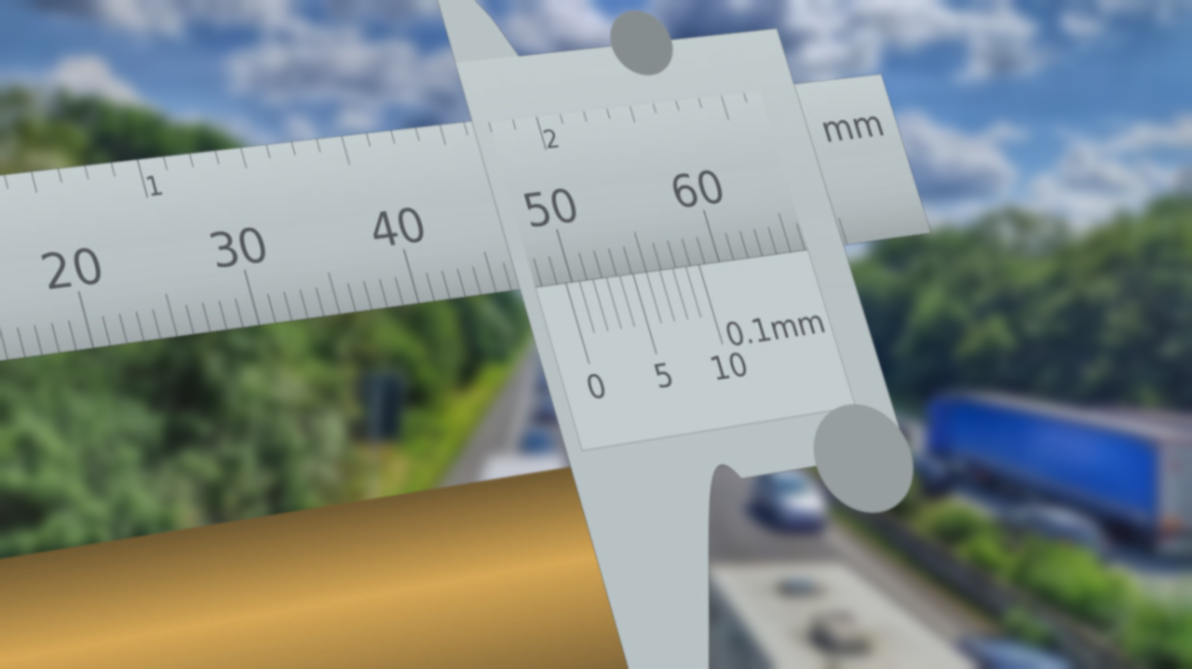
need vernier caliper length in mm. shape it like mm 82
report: mm 49.6
